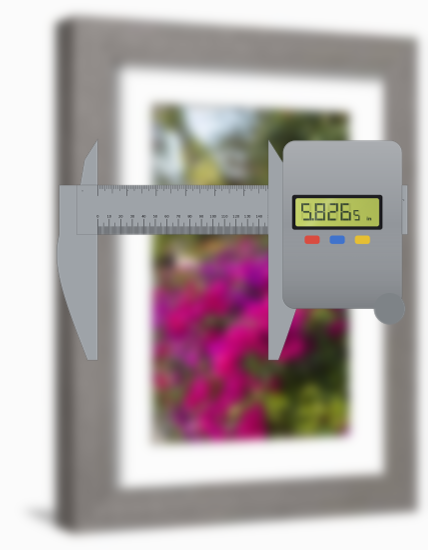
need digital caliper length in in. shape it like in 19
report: in 5.8265
